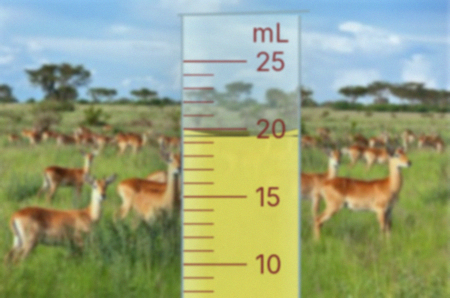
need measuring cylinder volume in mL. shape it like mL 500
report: mL 19.5
